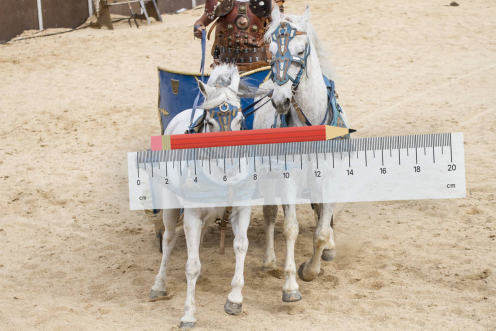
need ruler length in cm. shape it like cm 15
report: cm 13.5
